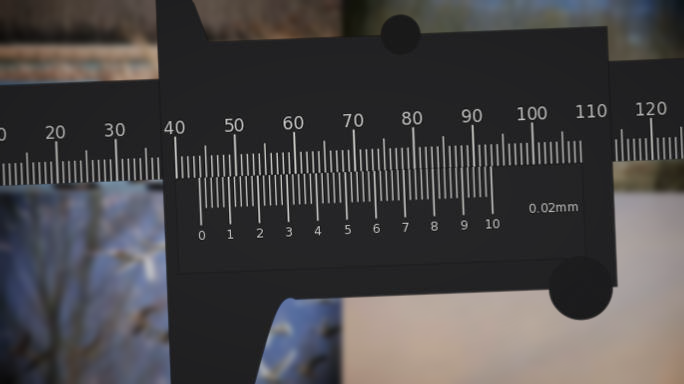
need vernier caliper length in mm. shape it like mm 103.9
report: mm 43.8
